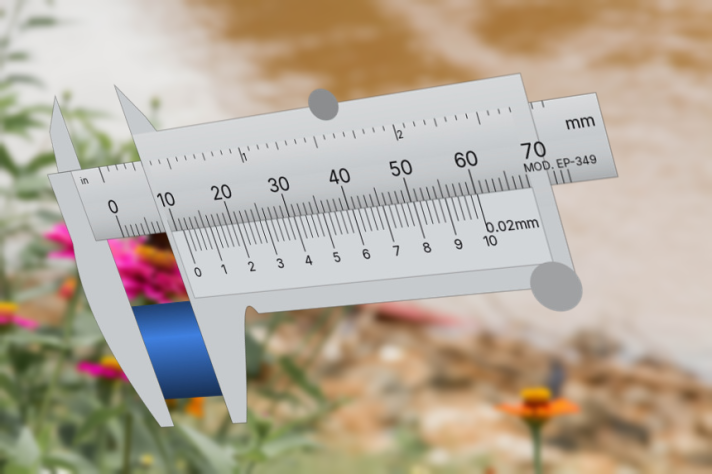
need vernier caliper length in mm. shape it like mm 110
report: mm 11.2
